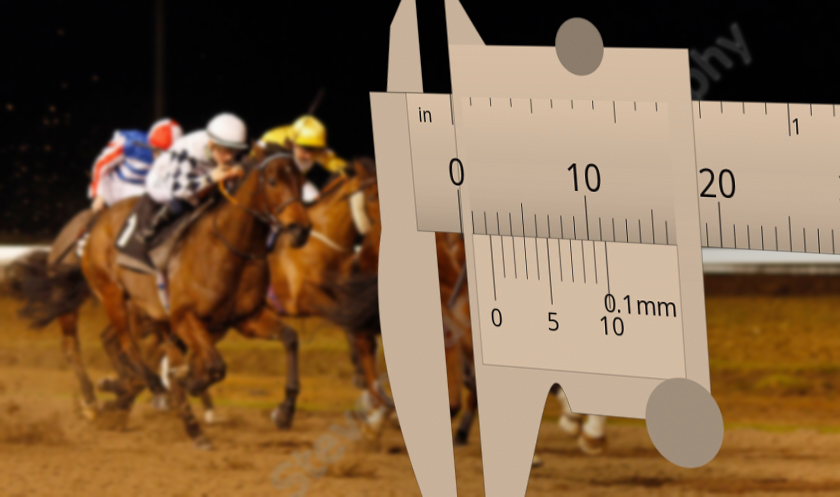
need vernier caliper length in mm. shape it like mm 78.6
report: mm 2.3
